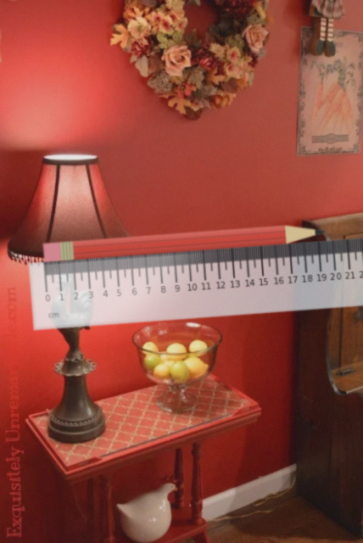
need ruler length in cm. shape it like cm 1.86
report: cm 19.5
